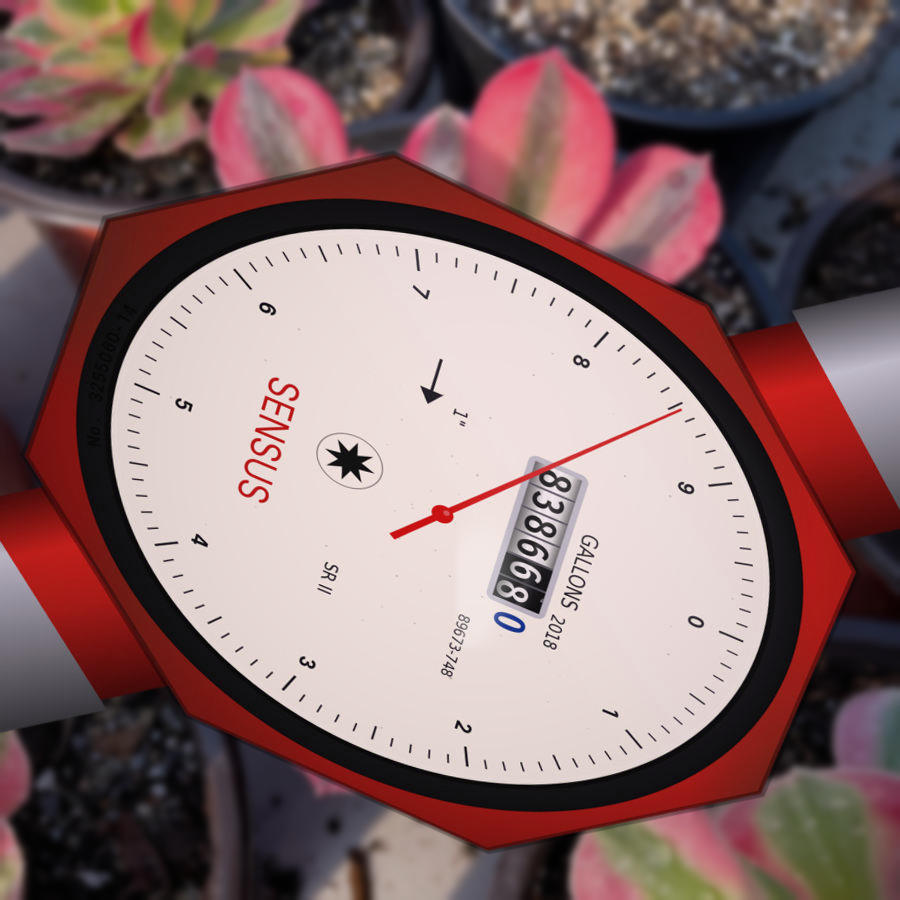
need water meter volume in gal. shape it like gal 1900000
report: gal 8386678.5
